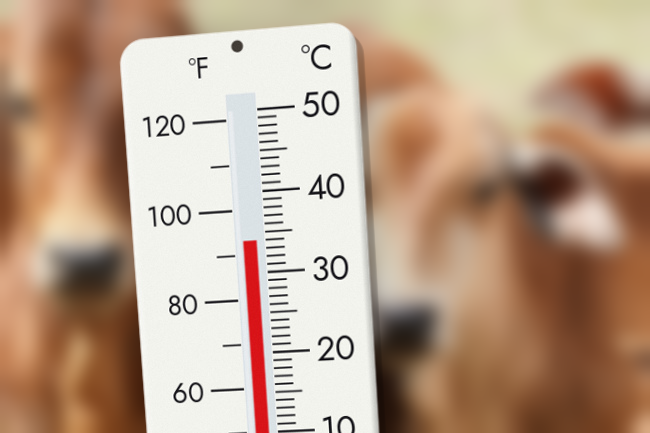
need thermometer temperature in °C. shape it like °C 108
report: °C 34
